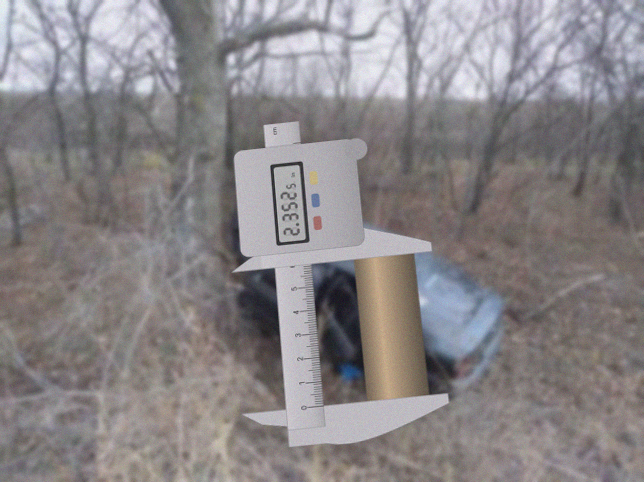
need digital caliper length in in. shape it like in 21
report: in 2.3525
